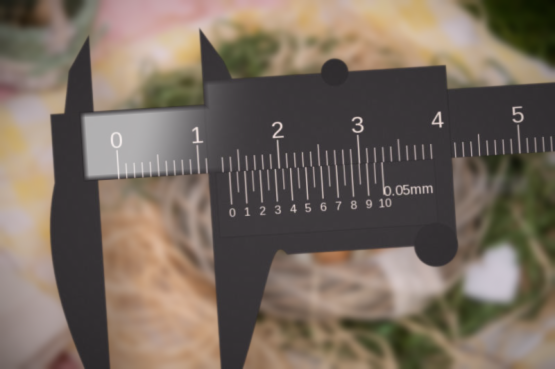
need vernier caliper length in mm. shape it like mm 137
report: mm 13.8
